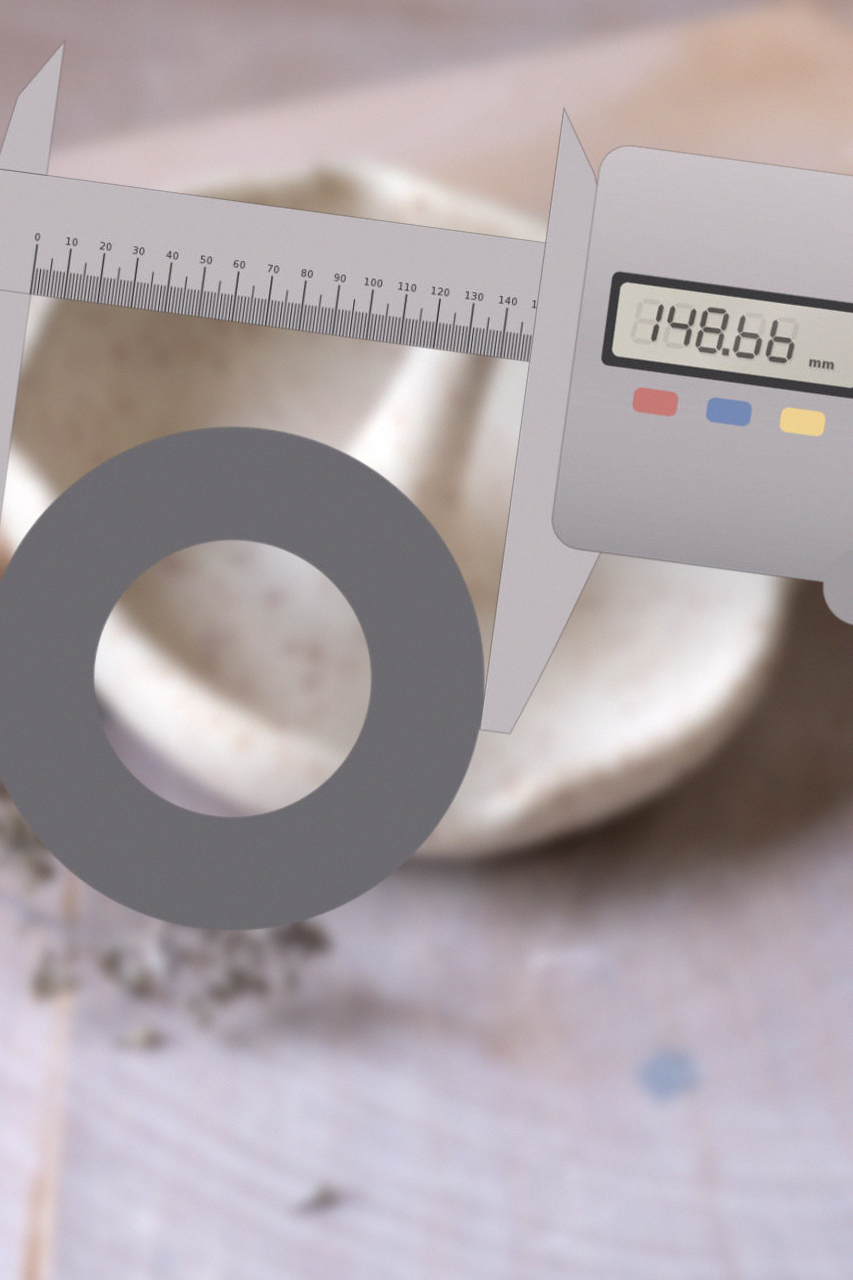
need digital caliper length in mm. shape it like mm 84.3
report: mm 148.66
